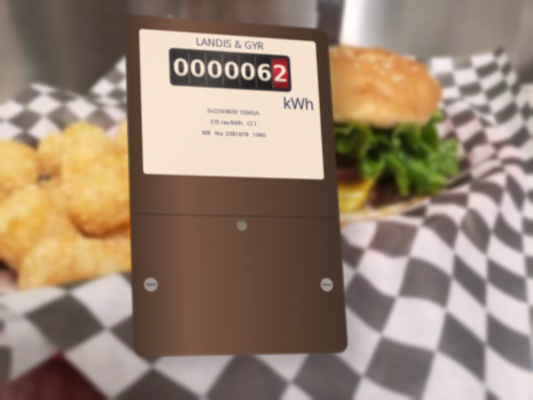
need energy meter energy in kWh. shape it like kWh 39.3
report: kWh 6.2
